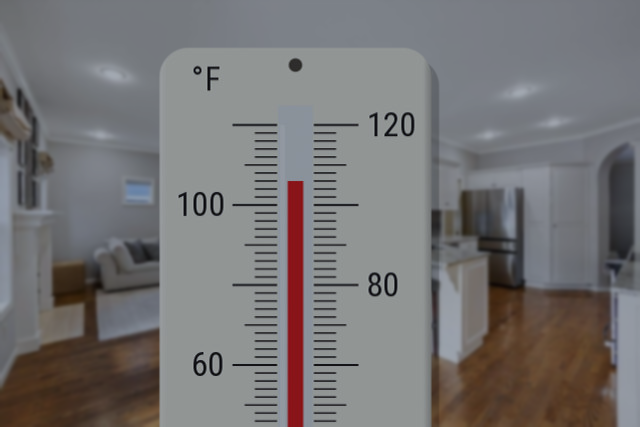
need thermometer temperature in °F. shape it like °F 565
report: °F 106
